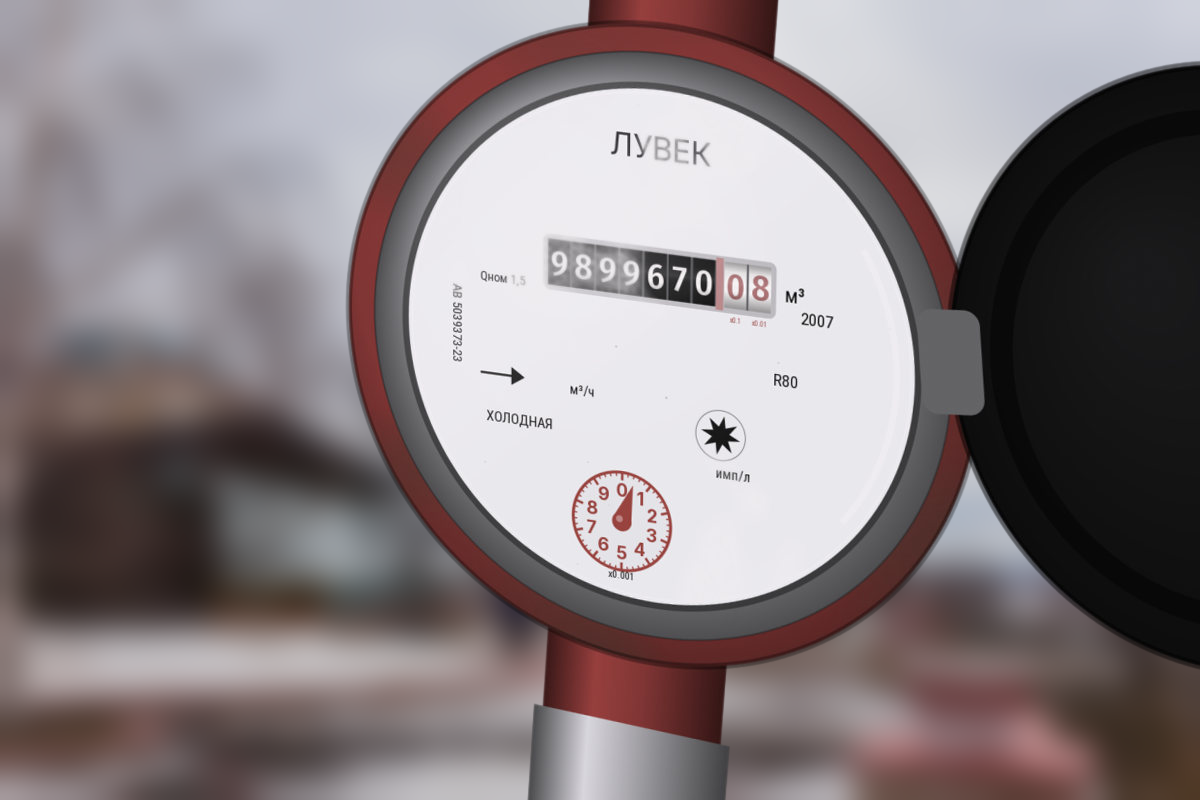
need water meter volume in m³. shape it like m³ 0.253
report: m³ 9899670.080
